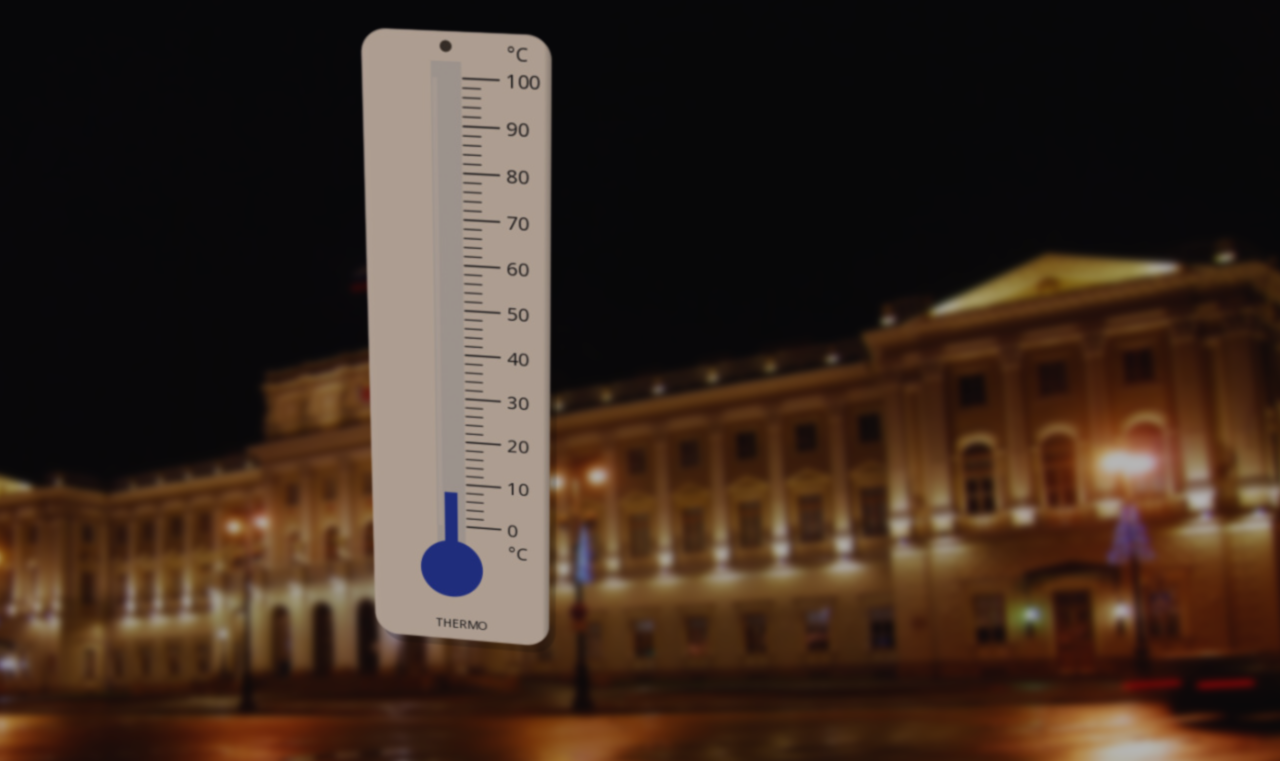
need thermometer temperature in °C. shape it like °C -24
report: °C 8
